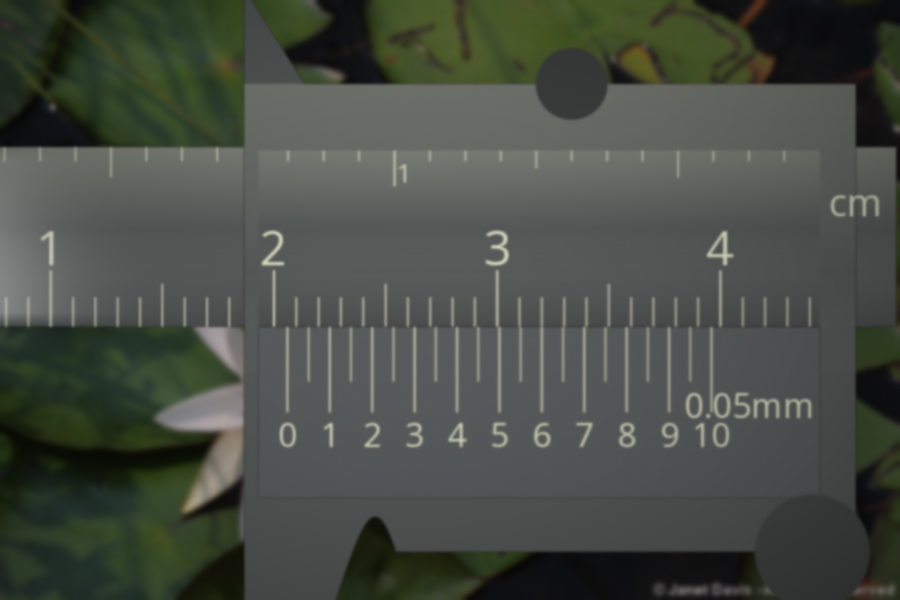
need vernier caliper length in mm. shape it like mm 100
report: mm 20.6
